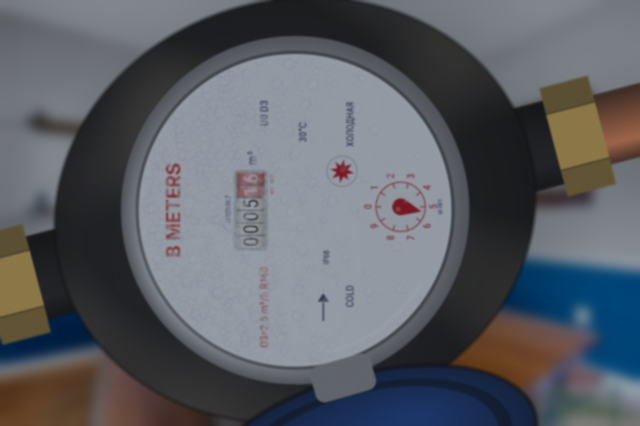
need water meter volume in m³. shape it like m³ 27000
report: m³ 5.165
